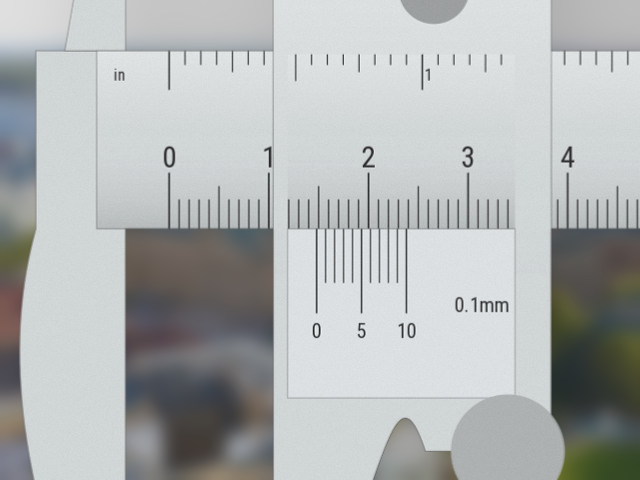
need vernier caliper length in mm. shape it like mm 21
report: mm 14.8
